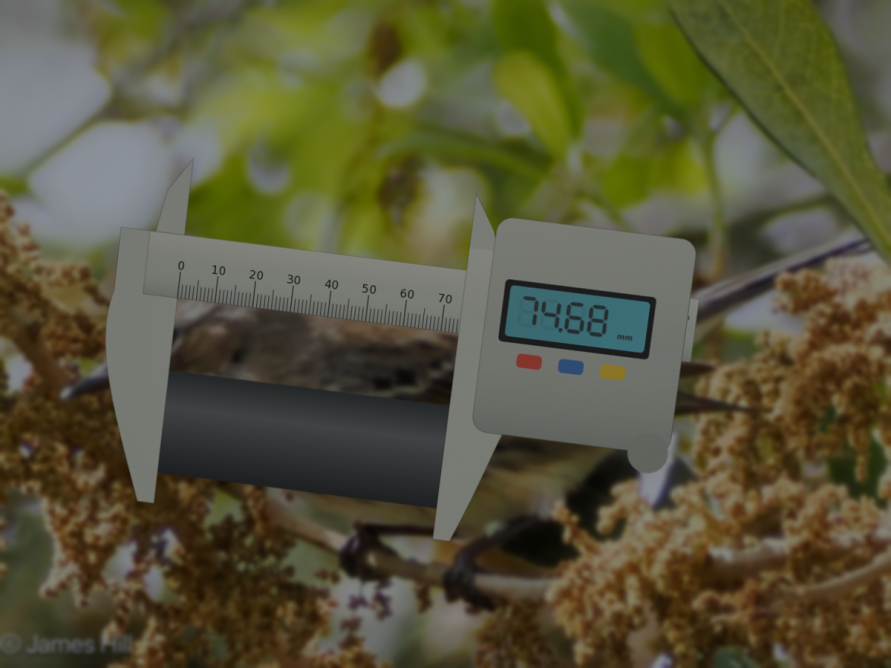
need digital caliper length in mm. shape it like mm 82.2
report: mm 74.68
